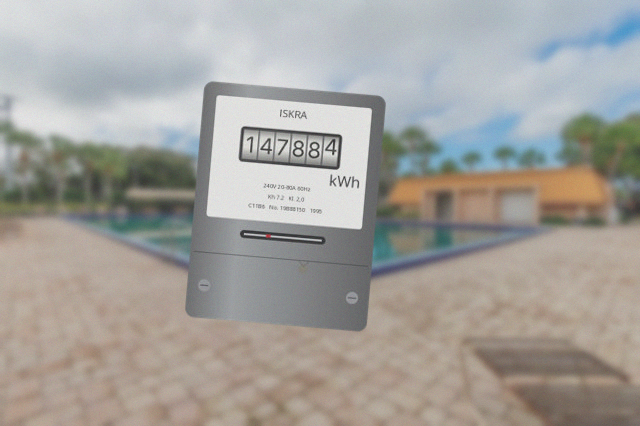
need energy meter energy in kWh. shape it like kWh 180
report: kWh 147884
